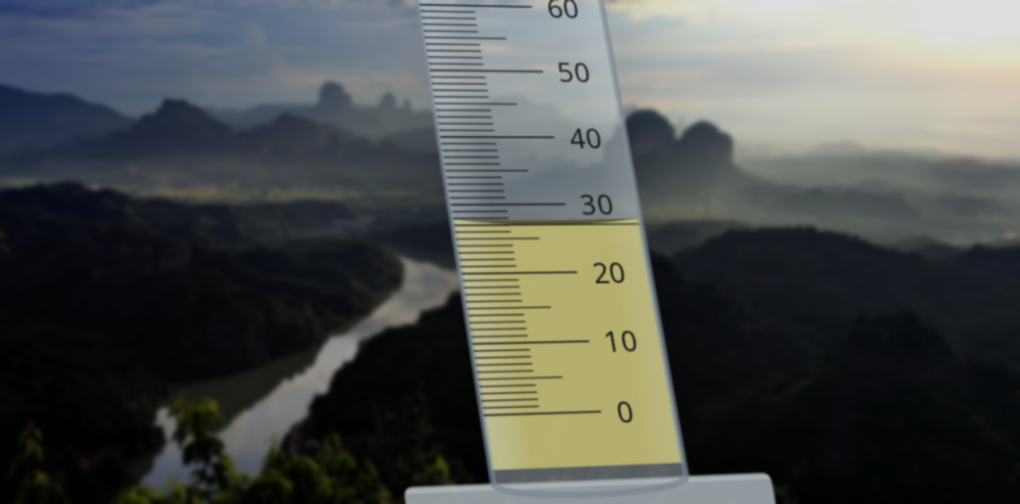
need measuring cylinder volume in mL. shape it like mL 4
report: mL 27
